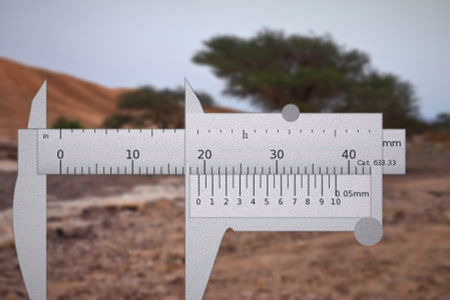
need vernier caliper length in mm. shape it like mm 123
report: mm 19.2
